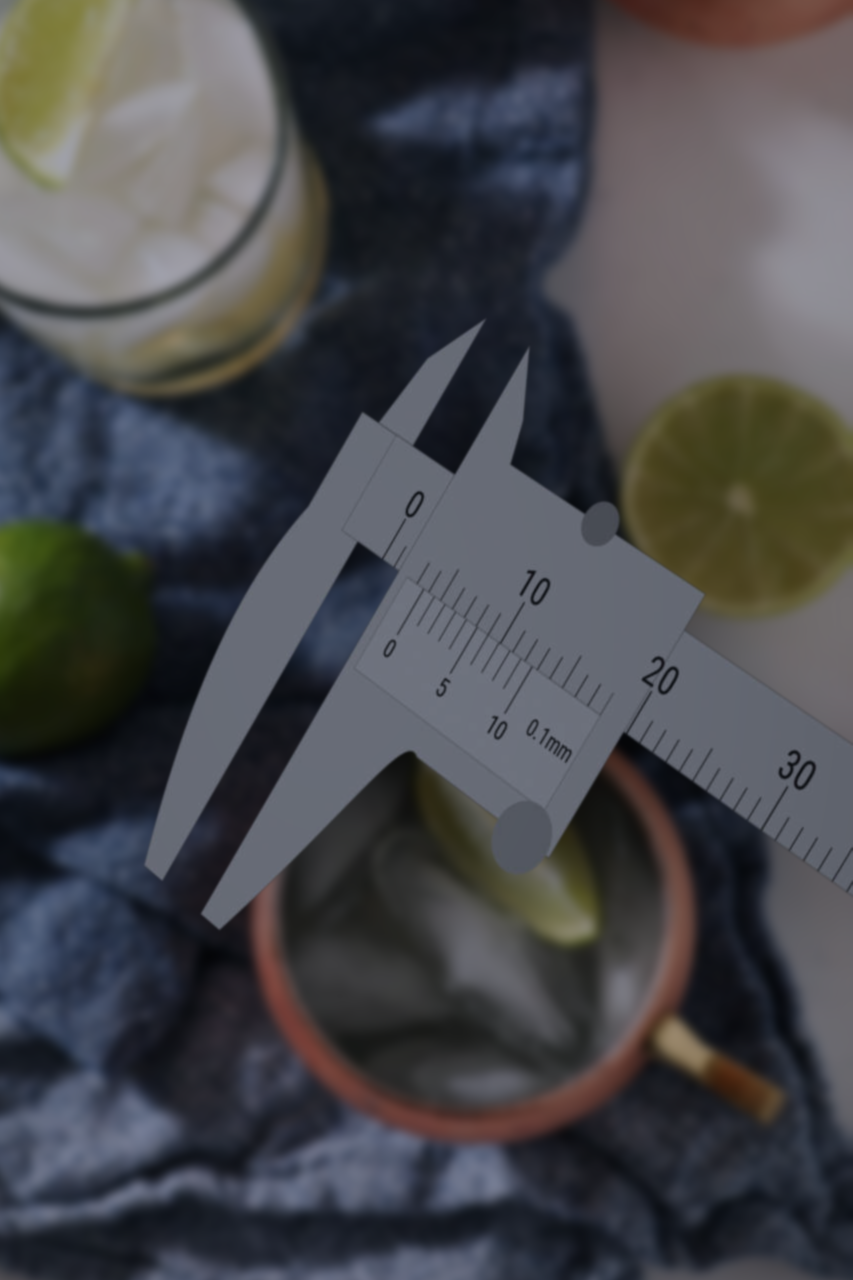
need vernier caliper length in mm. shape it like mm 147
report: mm 3.6
